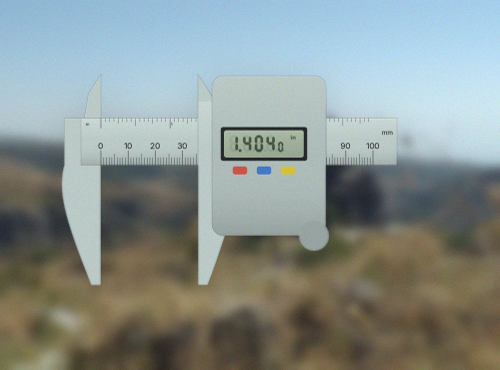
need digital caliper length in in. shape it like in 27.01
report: in 1.4040
